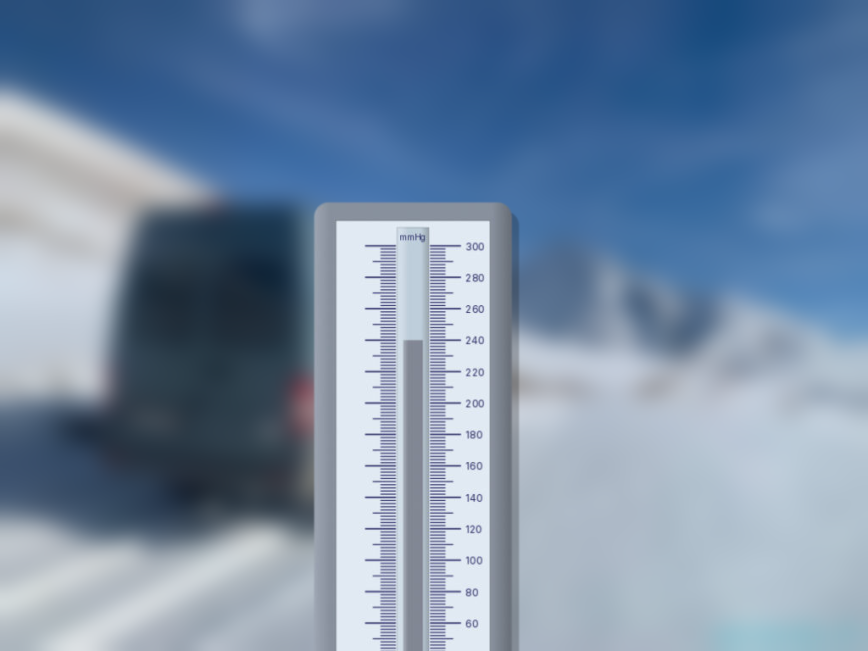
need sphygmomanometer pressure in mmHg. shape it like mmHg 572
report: mmHg 240
